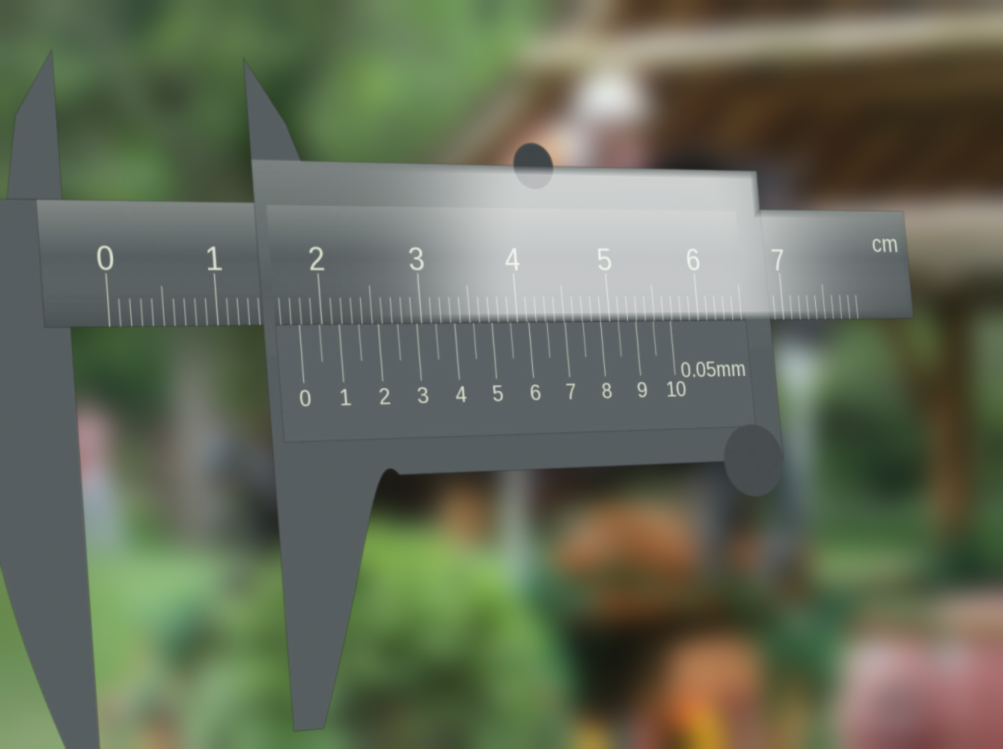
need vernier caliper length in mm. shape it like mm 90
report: mm 17.8
